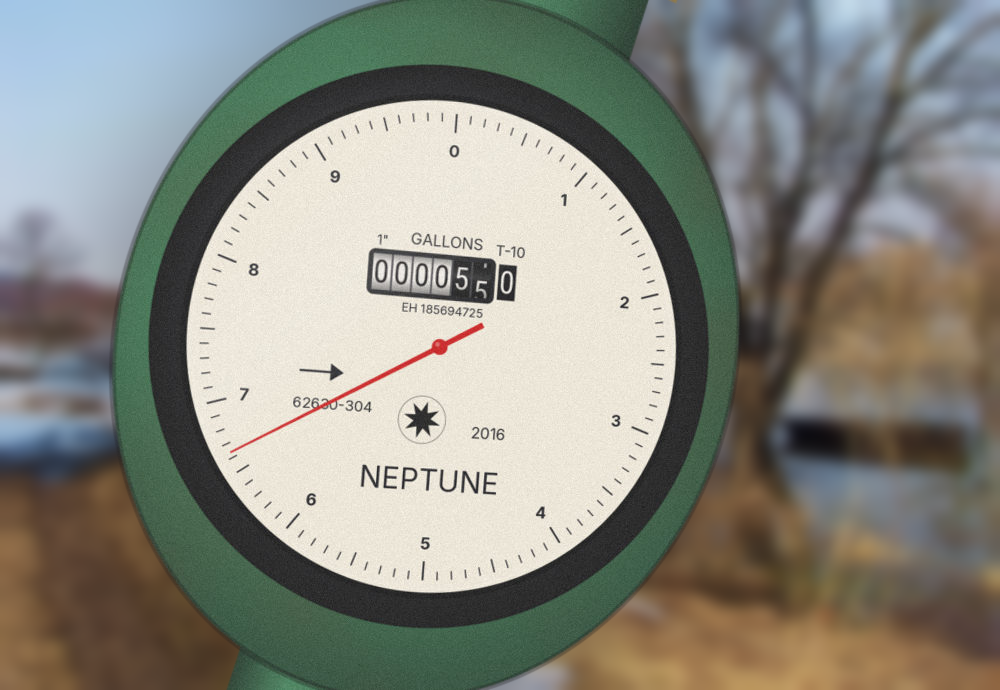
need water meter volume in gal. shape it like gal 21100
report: gal 546.6
